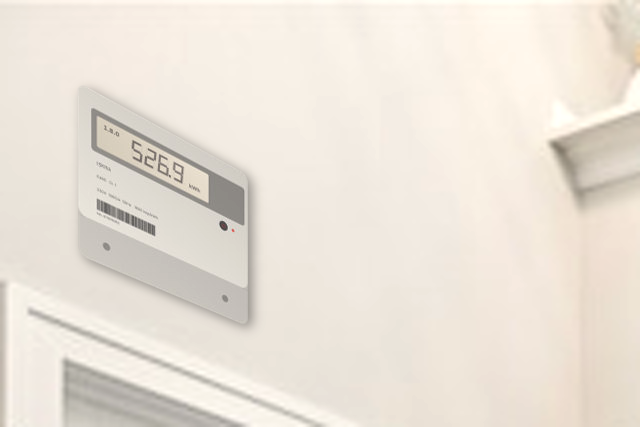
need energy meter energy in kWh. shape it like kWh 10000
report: kWh 526.9
